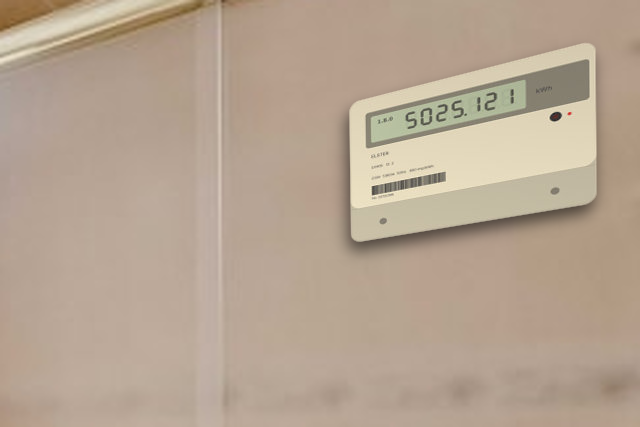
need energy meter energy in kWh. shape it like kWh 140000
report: kWh 5025.121
